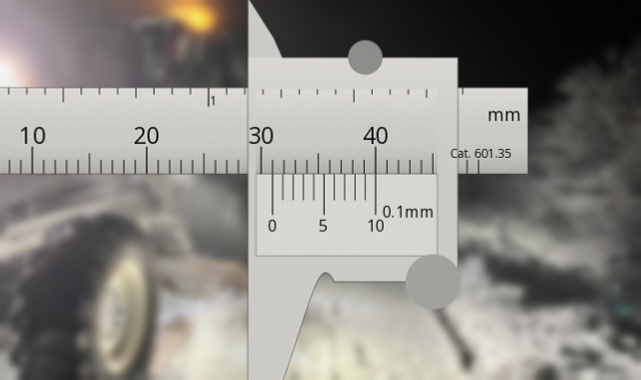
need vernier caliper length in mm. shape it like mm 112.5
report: mm 31.0
